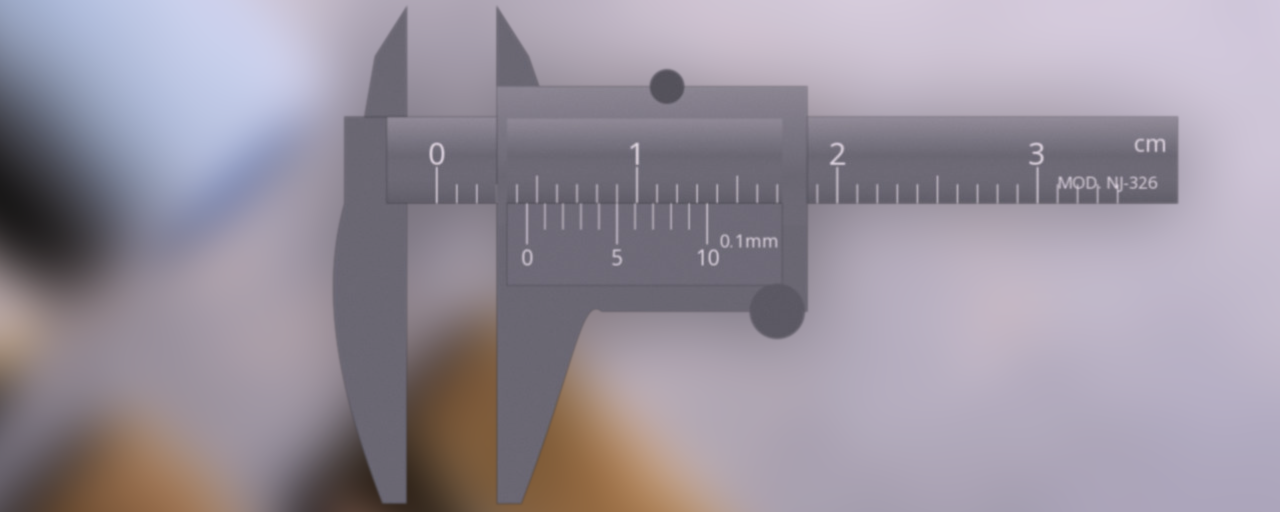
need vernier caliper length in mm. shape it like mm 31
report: mm 4.5
